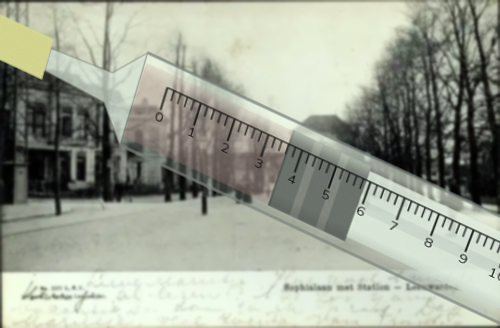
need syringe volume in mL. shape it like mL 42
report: mL 3.6
